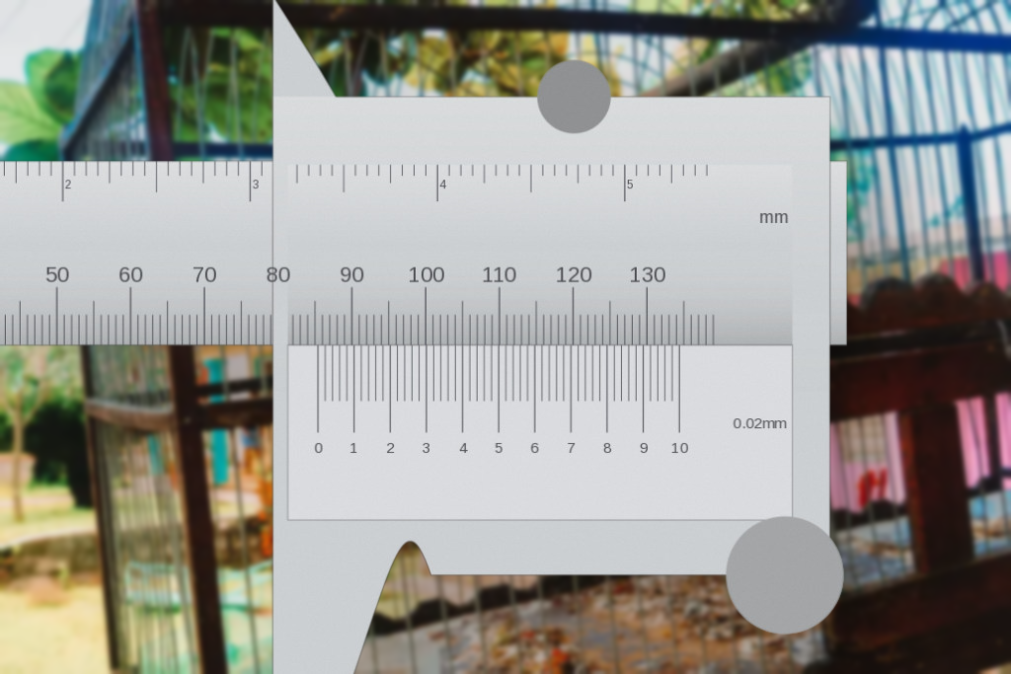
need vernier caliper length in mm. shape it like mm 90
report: mm 85.4
